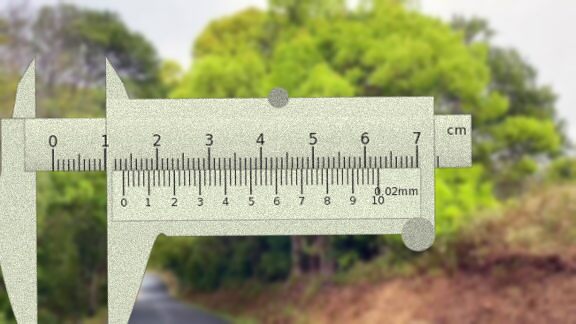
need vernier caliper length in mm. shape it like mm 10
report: mm 13.5
